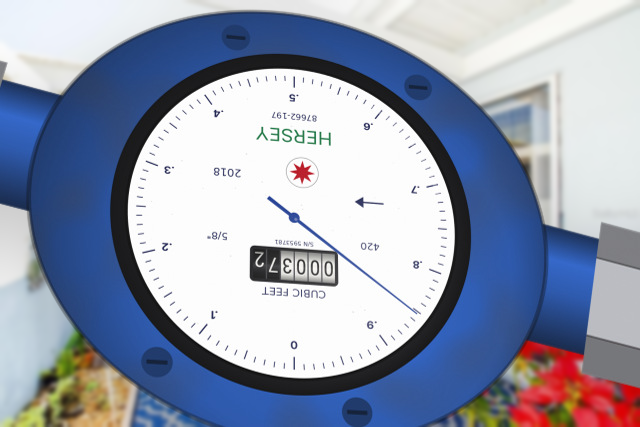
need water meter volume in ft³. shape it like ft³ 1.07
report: ft³ 371.85
